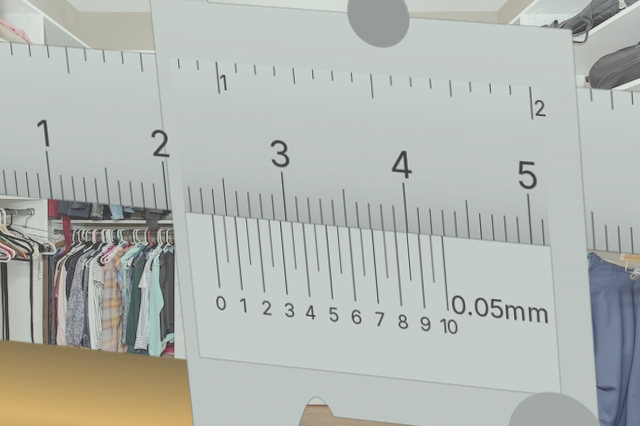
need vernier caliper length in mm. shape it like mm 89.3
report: mm 23.8
